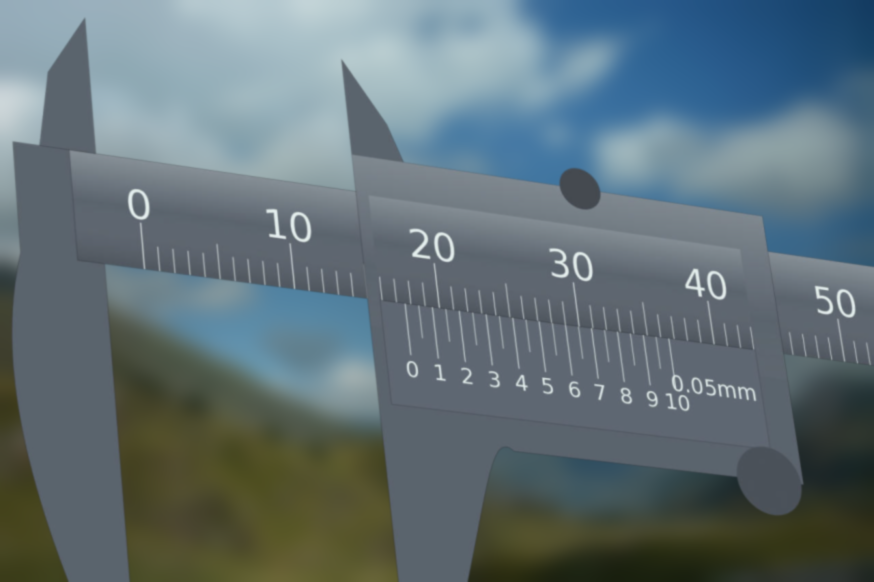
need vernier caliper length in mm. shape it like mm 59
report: mm 17.6
